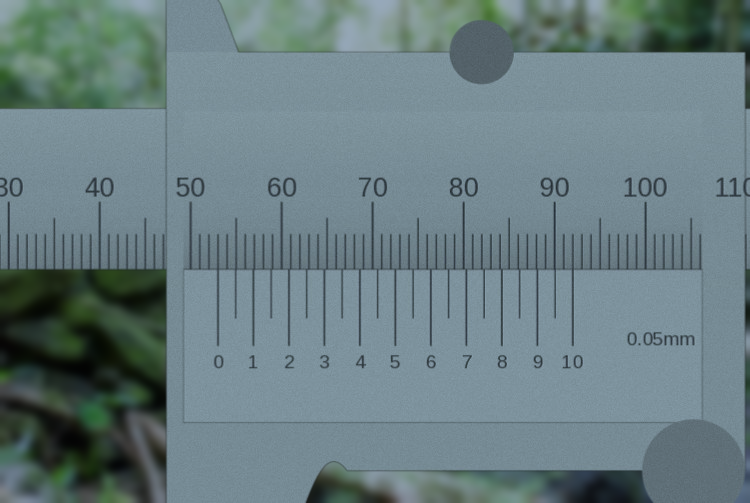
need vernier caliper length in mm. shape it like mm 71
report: mm 53.0
